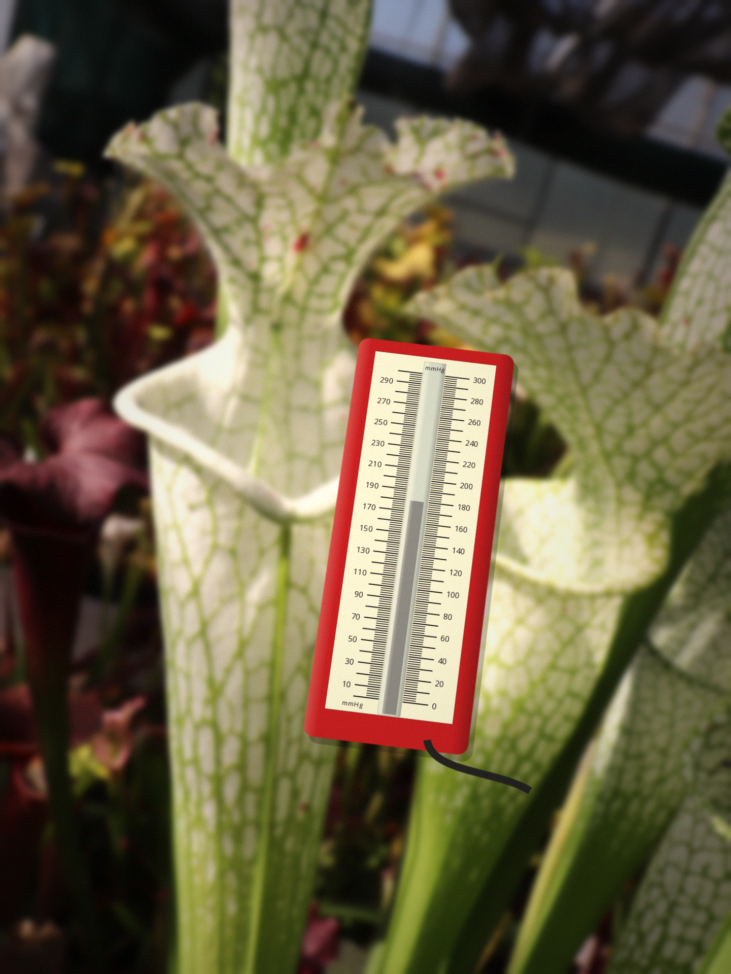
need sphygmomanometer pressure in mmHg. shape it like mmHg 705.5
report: mmHg 180
